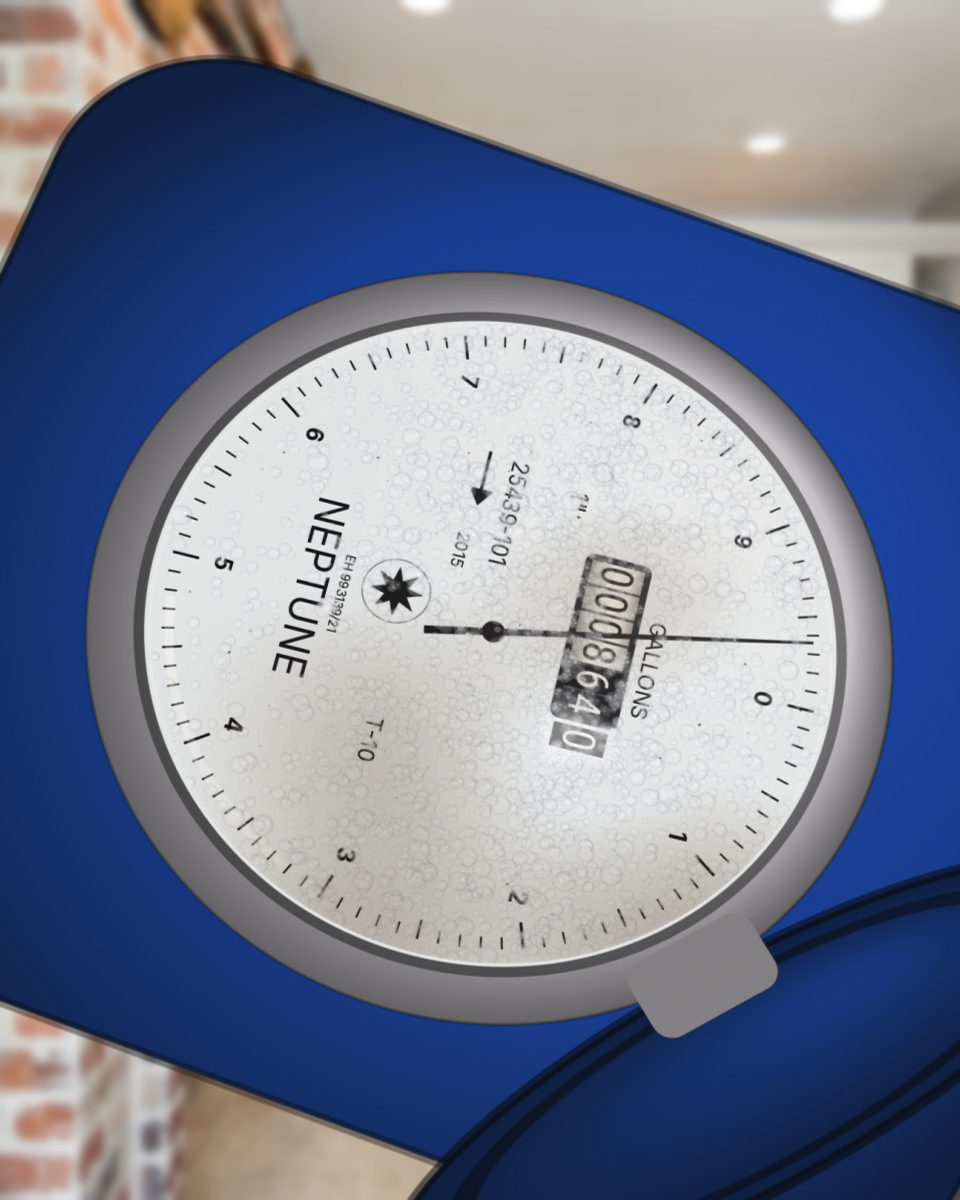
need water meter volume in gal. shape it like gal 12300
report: gal 8639.6
